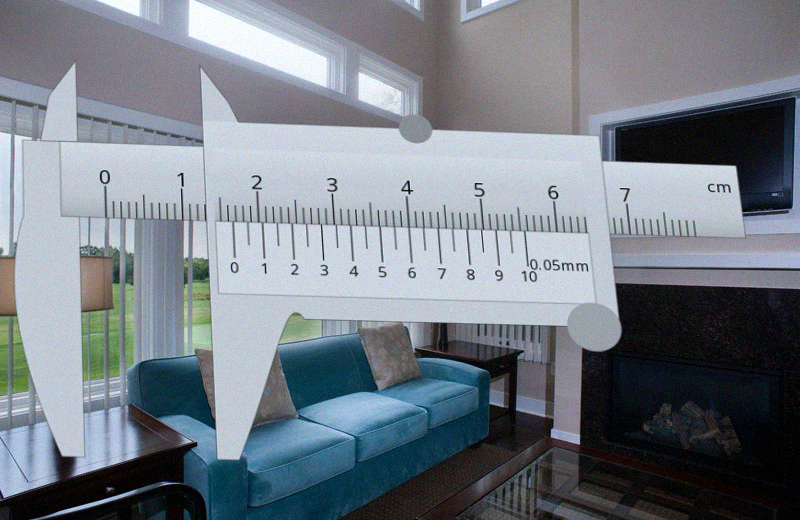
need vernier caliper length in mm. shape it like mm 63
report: mm 16.6
